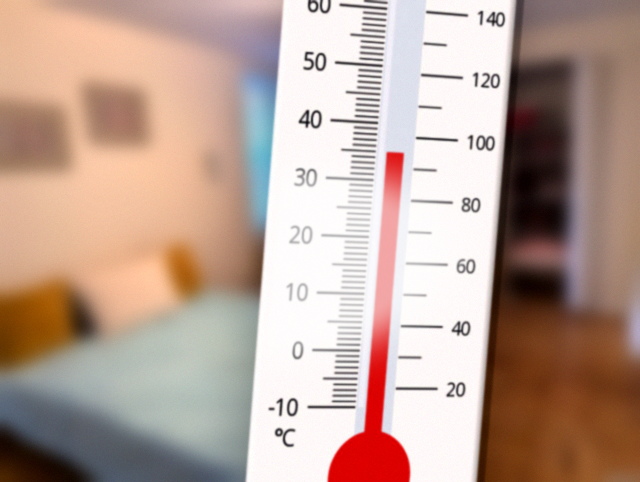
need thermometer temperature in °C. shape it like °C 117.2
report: °C 35
